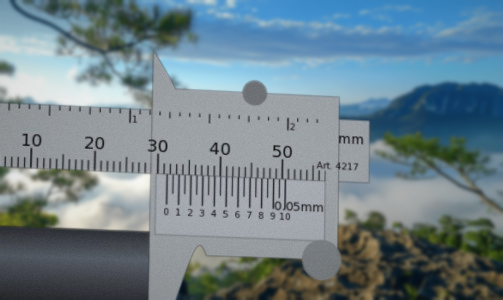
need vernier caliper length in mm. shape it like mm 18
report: mm 31.5
